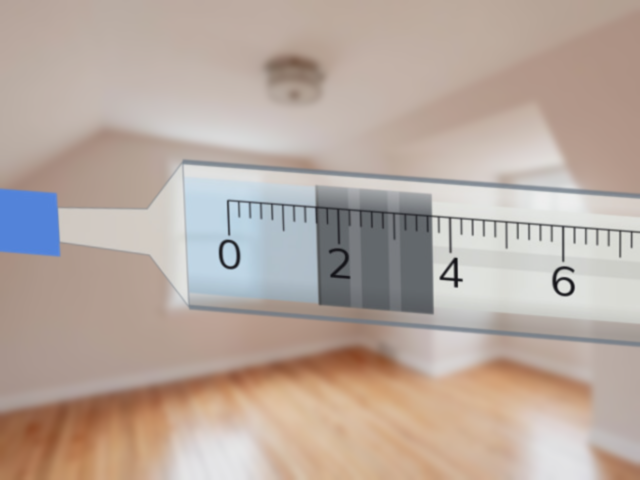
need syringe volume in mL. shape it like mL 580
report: mL 1.6
